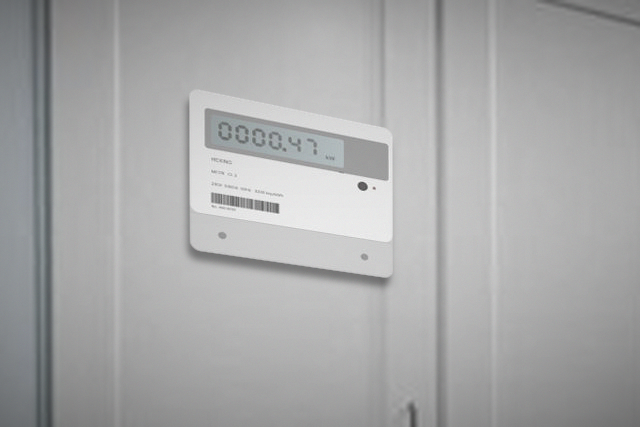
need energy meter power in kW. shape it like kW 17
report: kW 0.47
